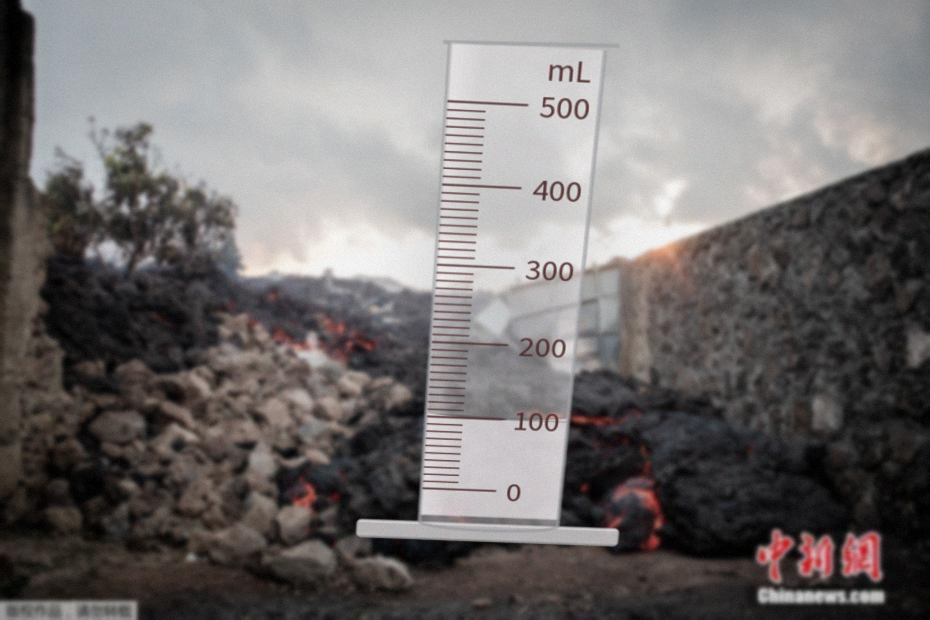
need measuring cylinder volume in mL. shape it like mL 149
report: mL 100
